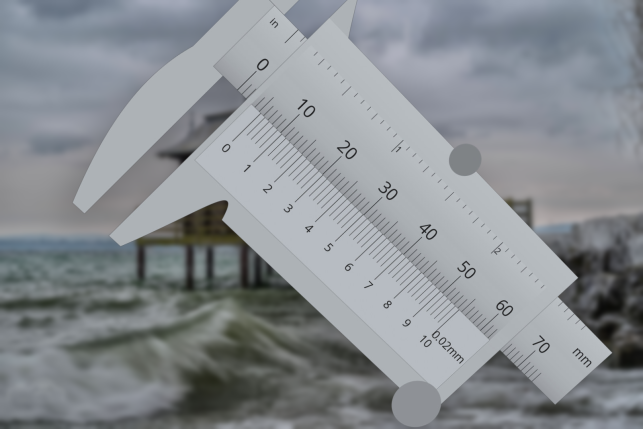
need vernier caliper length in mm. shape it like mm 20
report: mm 5.4
